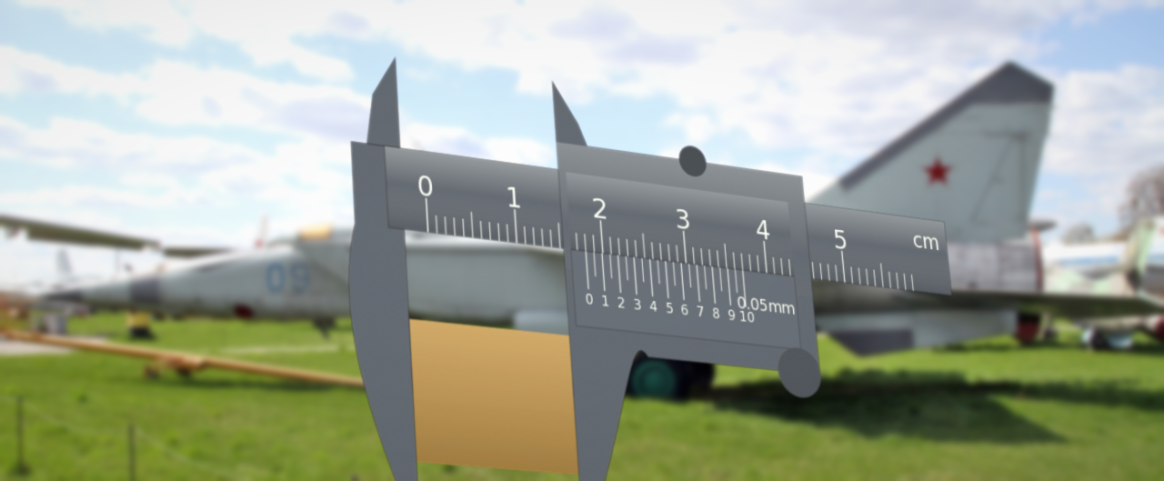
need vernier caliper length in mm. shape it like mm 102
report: mm 18.0
